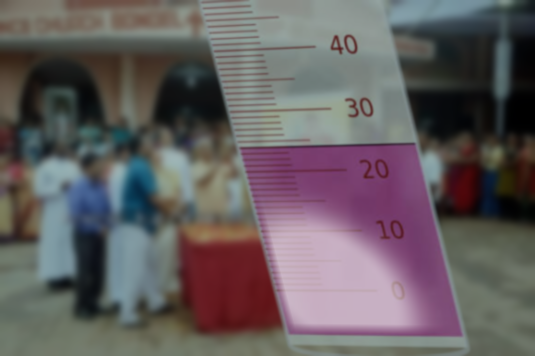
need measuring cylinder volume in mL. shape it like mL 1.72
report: mL 24
